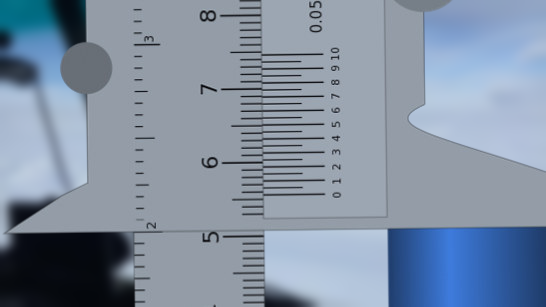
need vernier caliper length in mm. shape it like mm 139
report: mm 55.6
